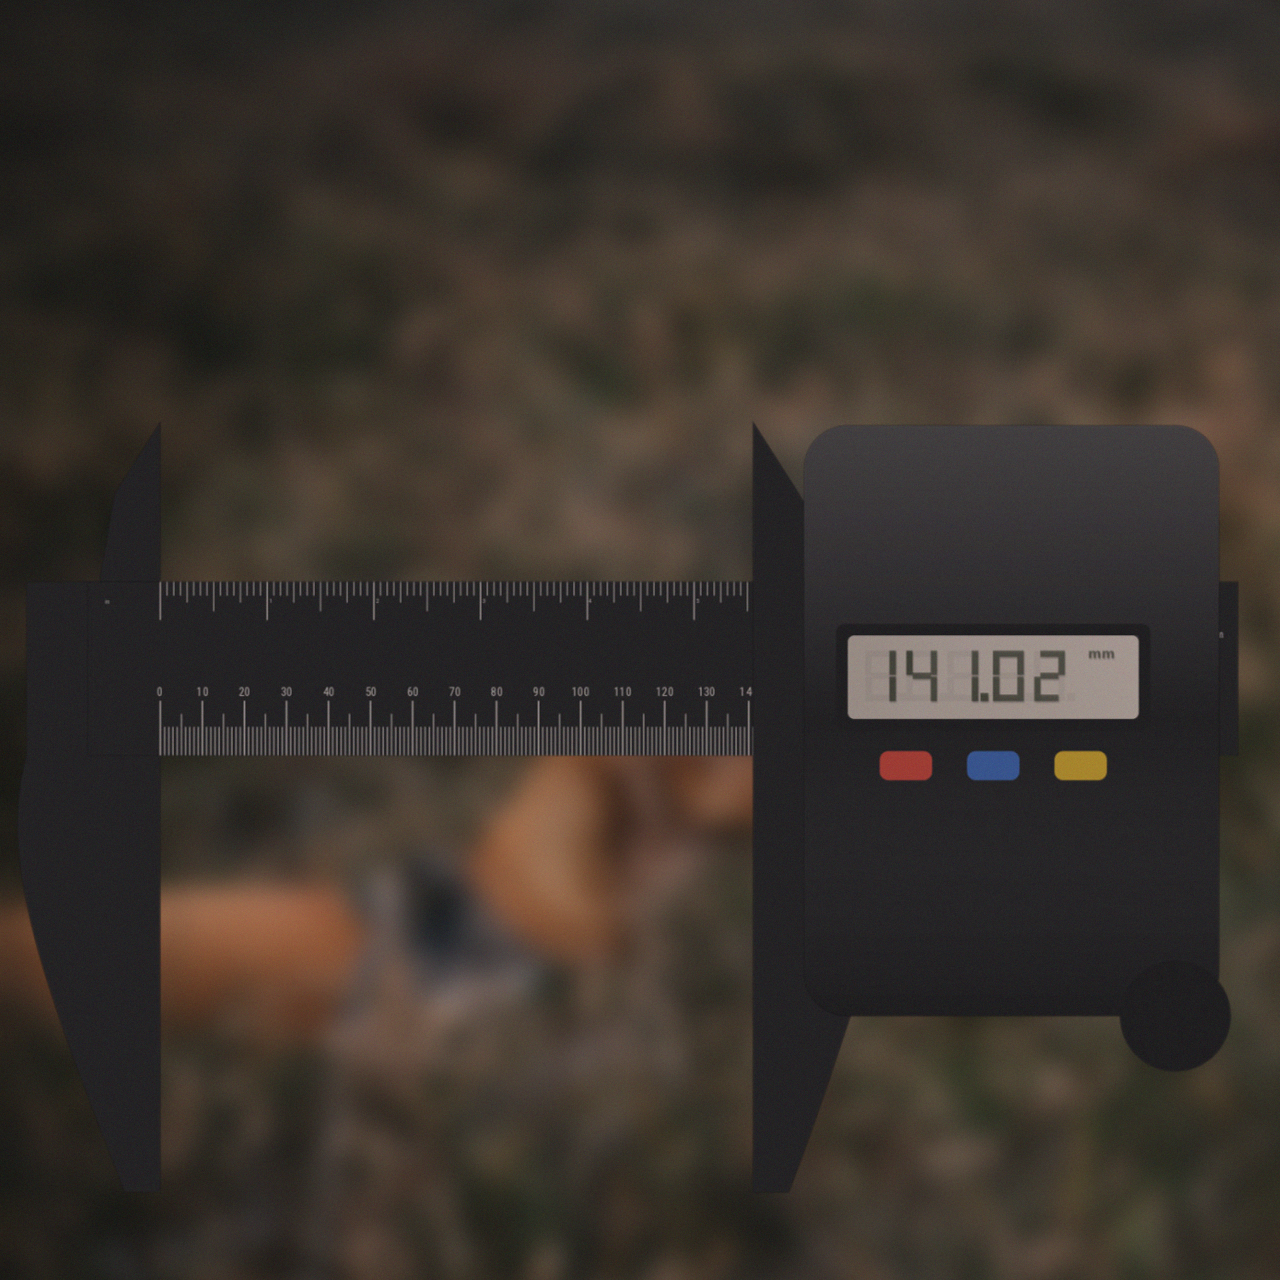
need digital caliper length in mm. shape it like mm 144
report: mm 141.02
